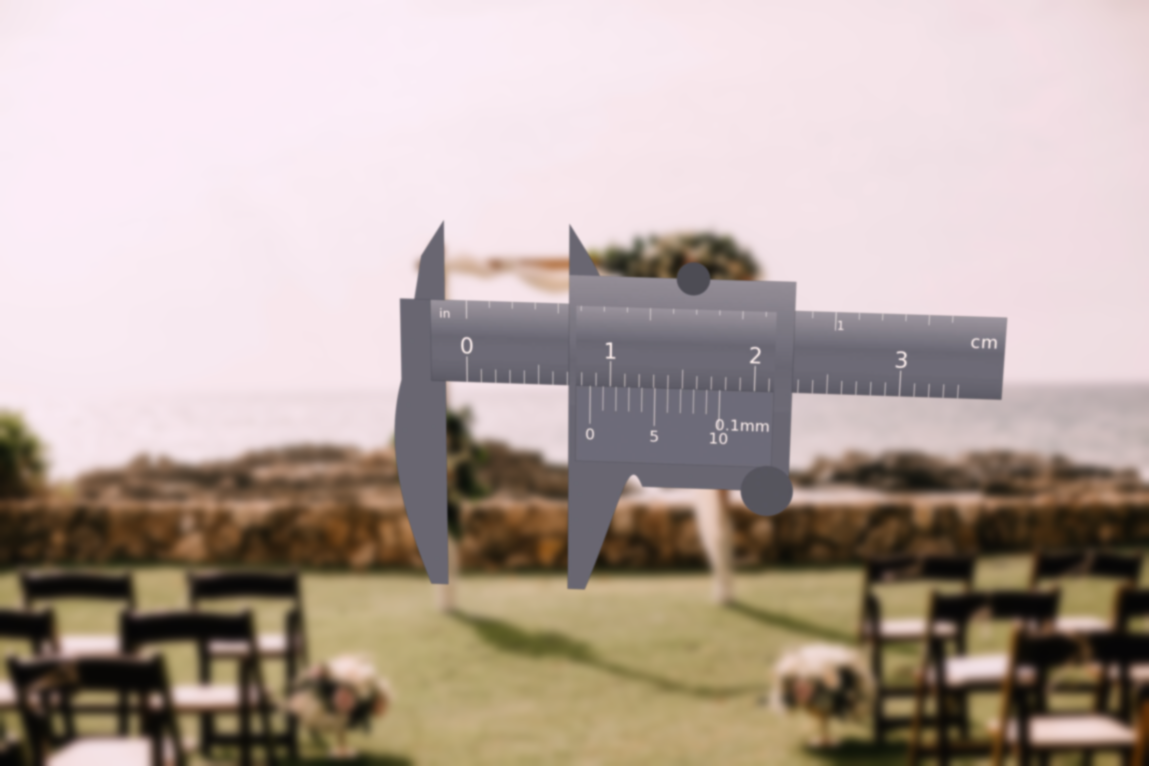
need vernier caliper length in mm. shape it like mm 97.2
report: mm 8.6
